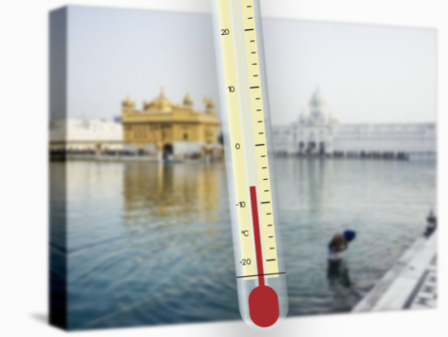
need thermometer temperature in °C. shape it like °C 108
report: °C -7
